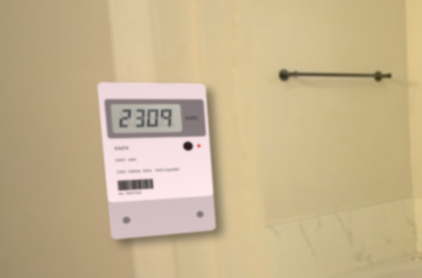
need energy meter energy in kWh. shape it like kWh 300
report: kWh 2309
